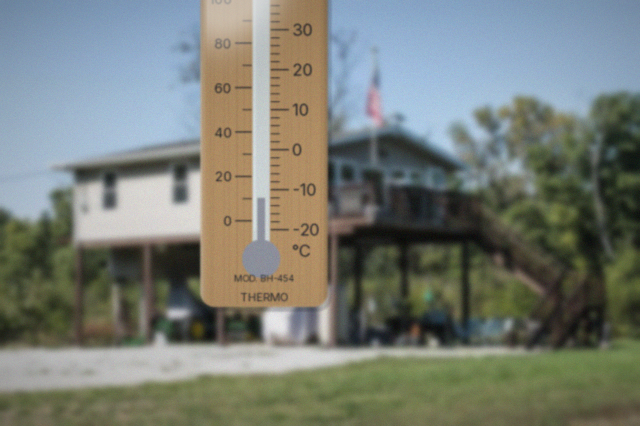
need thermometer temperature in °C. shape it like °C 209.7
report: °C -12
